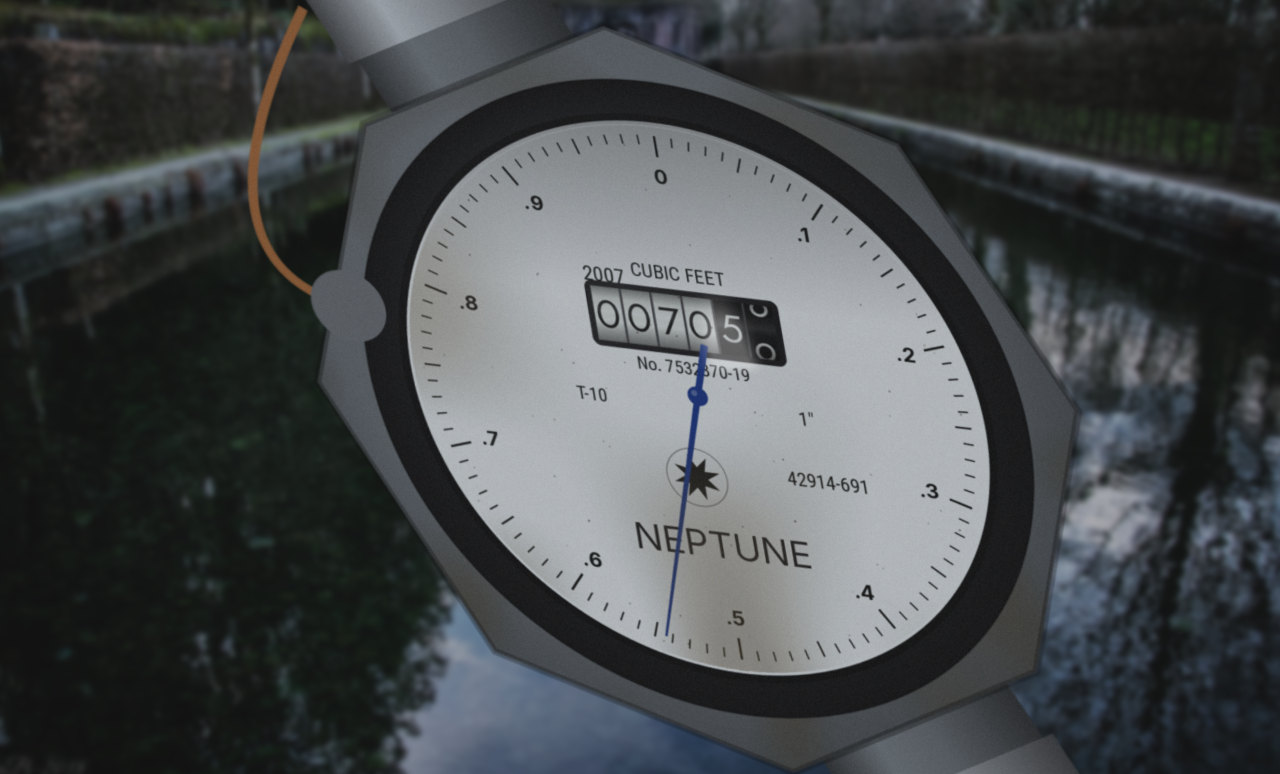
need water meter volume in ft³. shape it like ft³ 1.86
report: ft³ 7058.54
